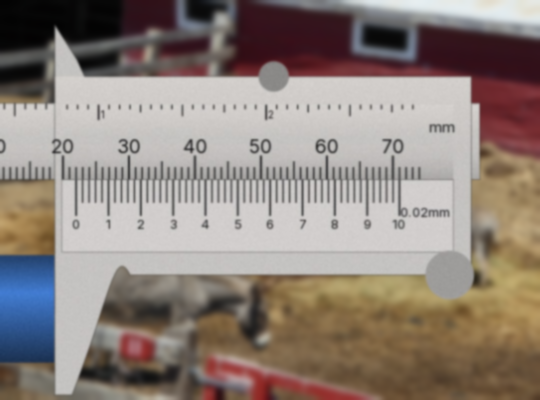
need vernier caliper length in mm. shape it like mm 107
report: mm 22.0
